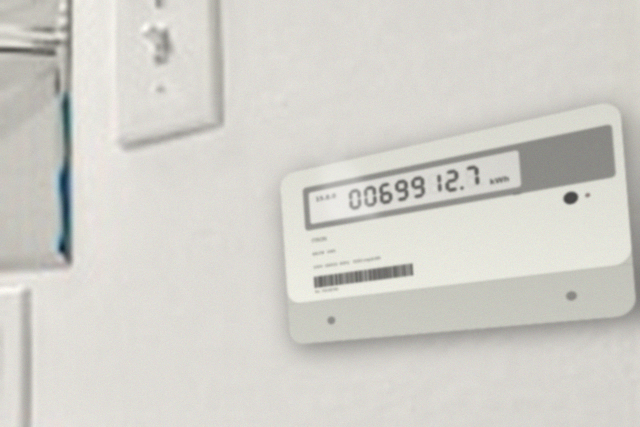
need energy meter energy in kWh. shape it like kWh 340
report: kWh 69912.7
